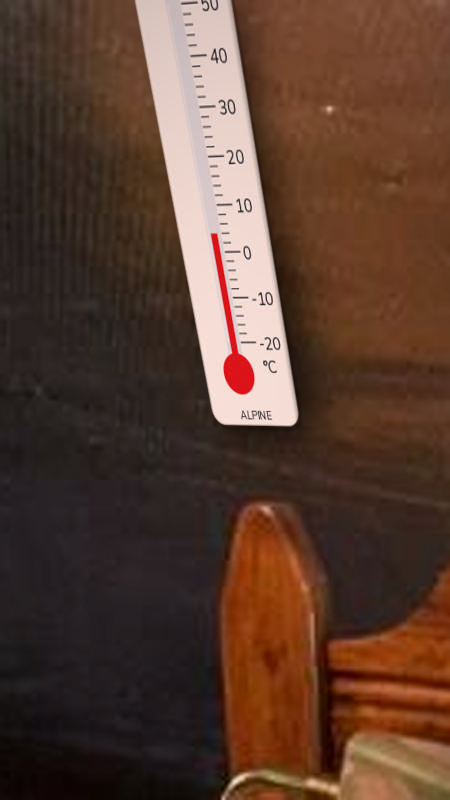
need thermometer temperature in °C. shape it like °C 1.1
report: °C 4
